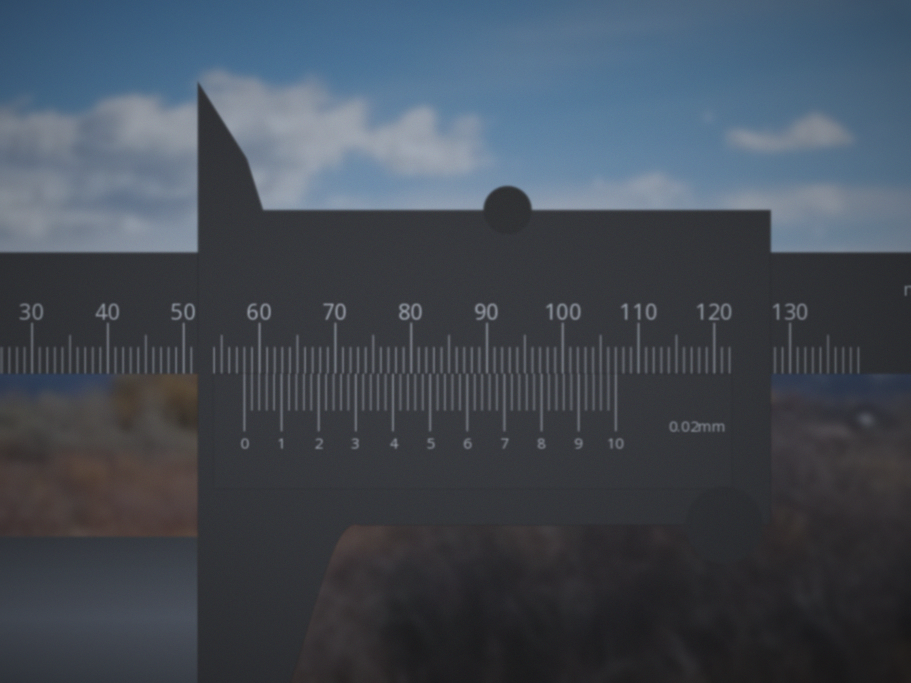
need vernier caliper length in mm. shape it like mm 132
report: mm 58.0
